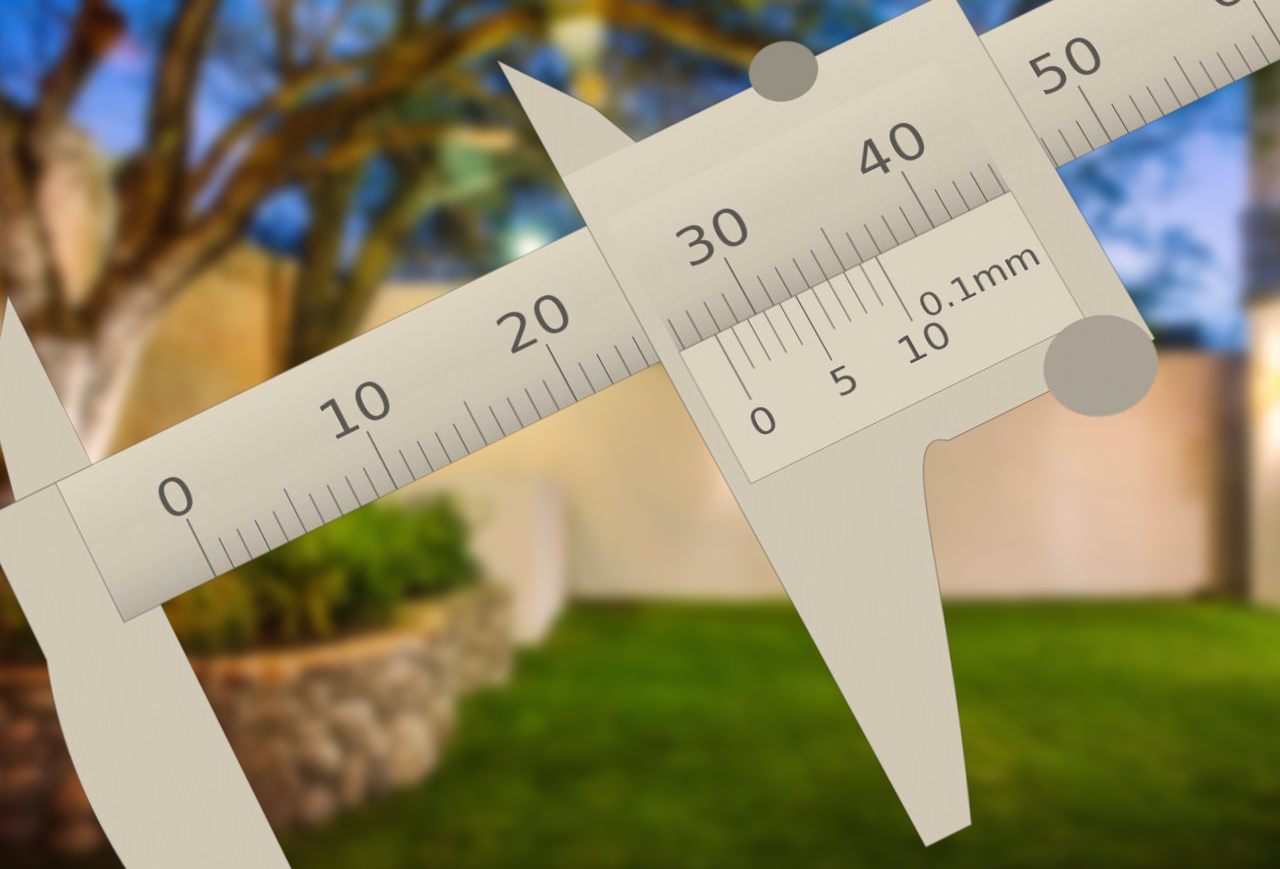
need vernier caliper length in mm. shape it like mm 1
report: mm 27.7
